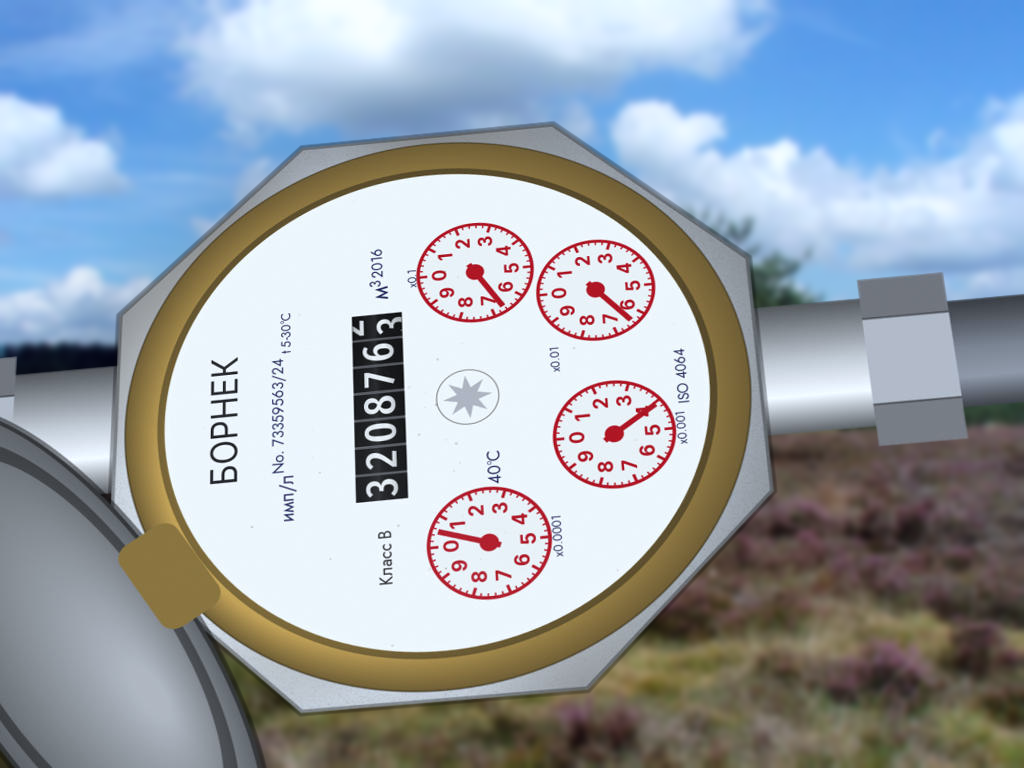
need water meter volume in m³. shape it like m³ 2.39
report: m³ 3208762.6640
